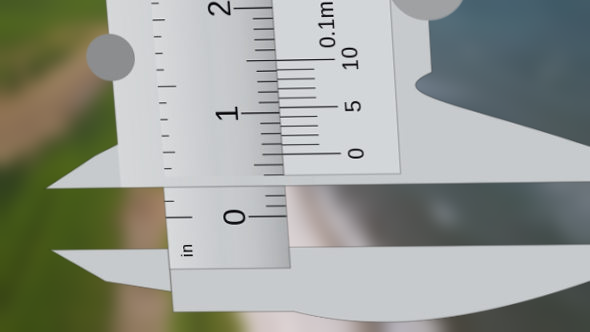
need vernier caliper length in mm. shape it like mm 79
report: mm 6.0
